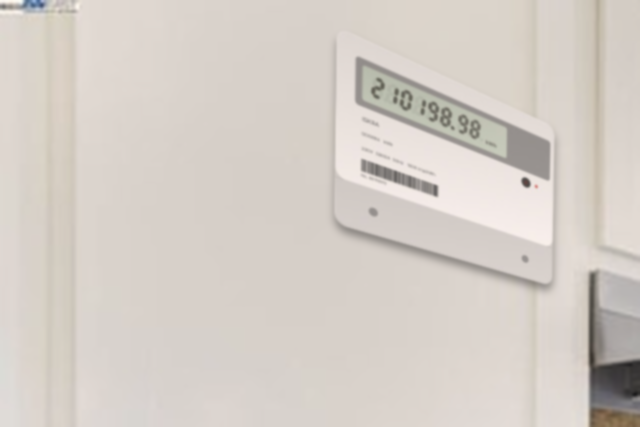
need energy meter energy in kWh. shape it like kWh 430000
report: kWh 210198.98
